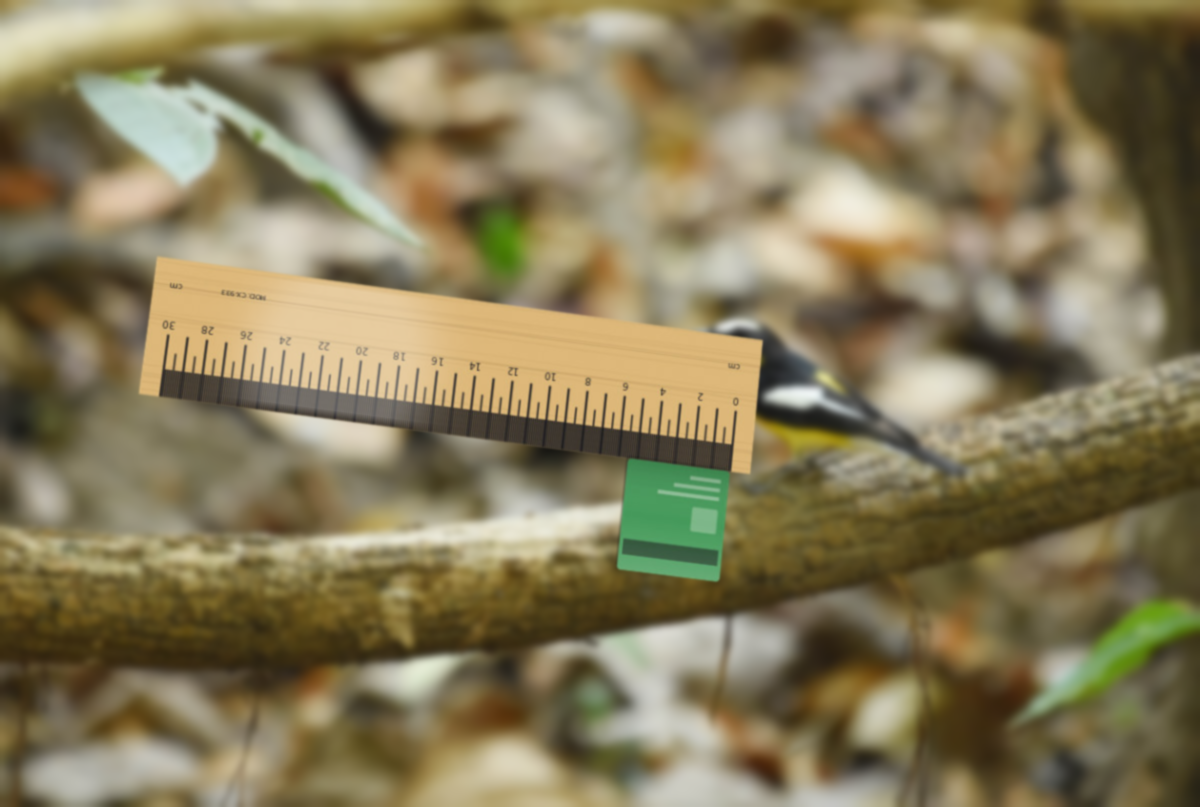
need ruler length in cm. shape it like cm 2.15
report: cm 5.5
